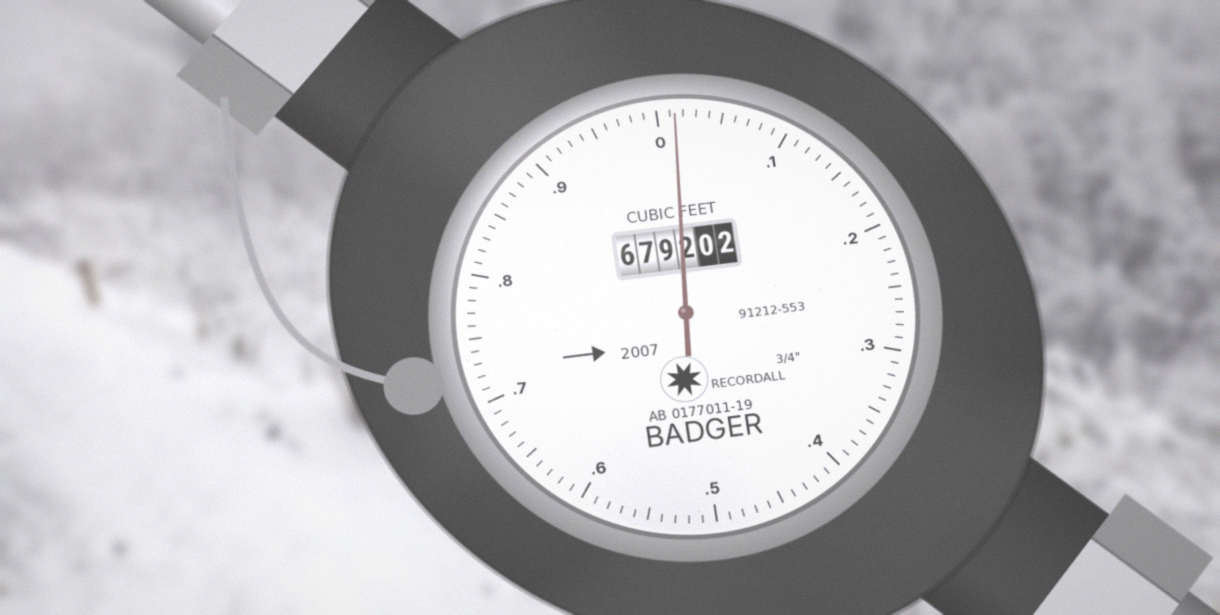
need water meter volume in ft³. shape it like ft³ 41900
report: ft³ 679202.01
